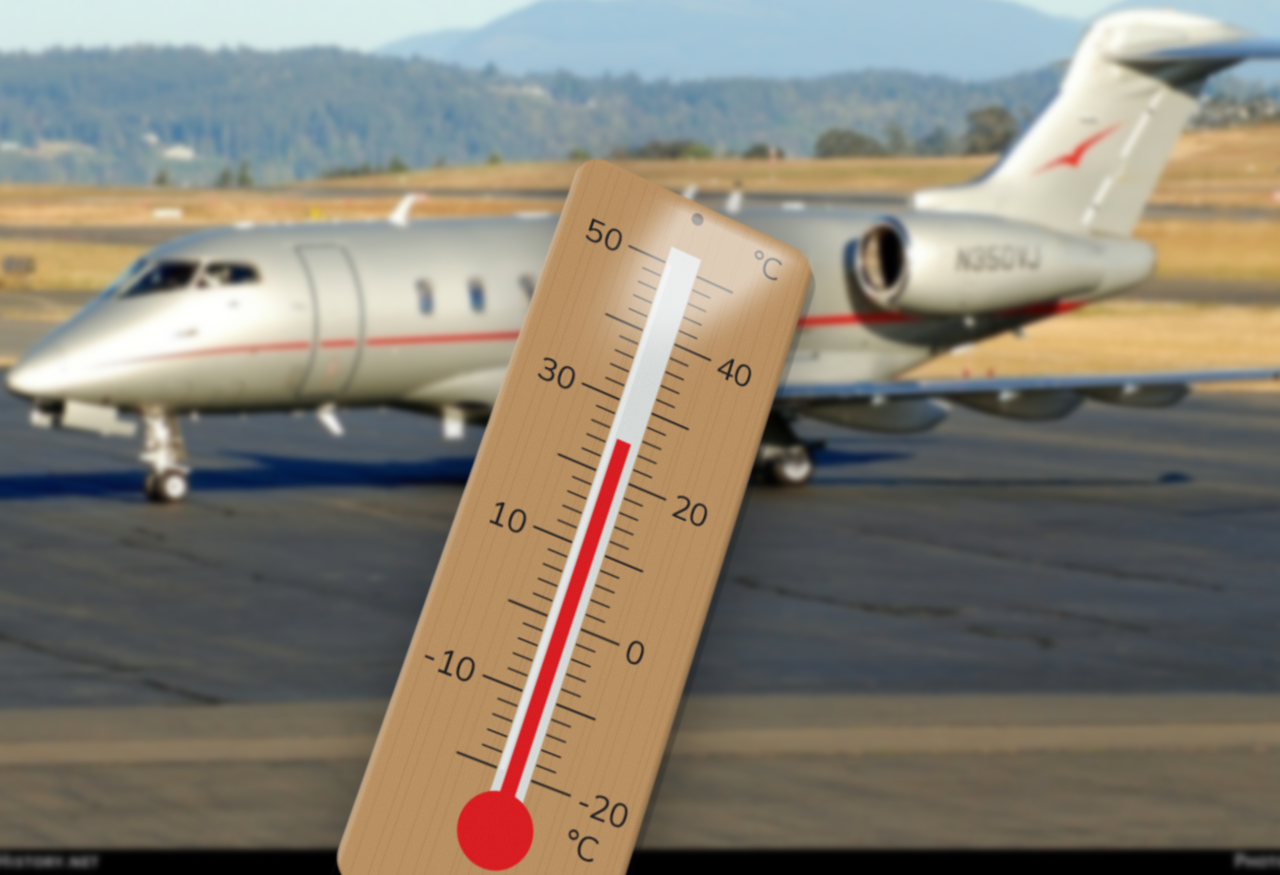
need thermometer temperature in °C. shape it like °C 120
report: °C 25
